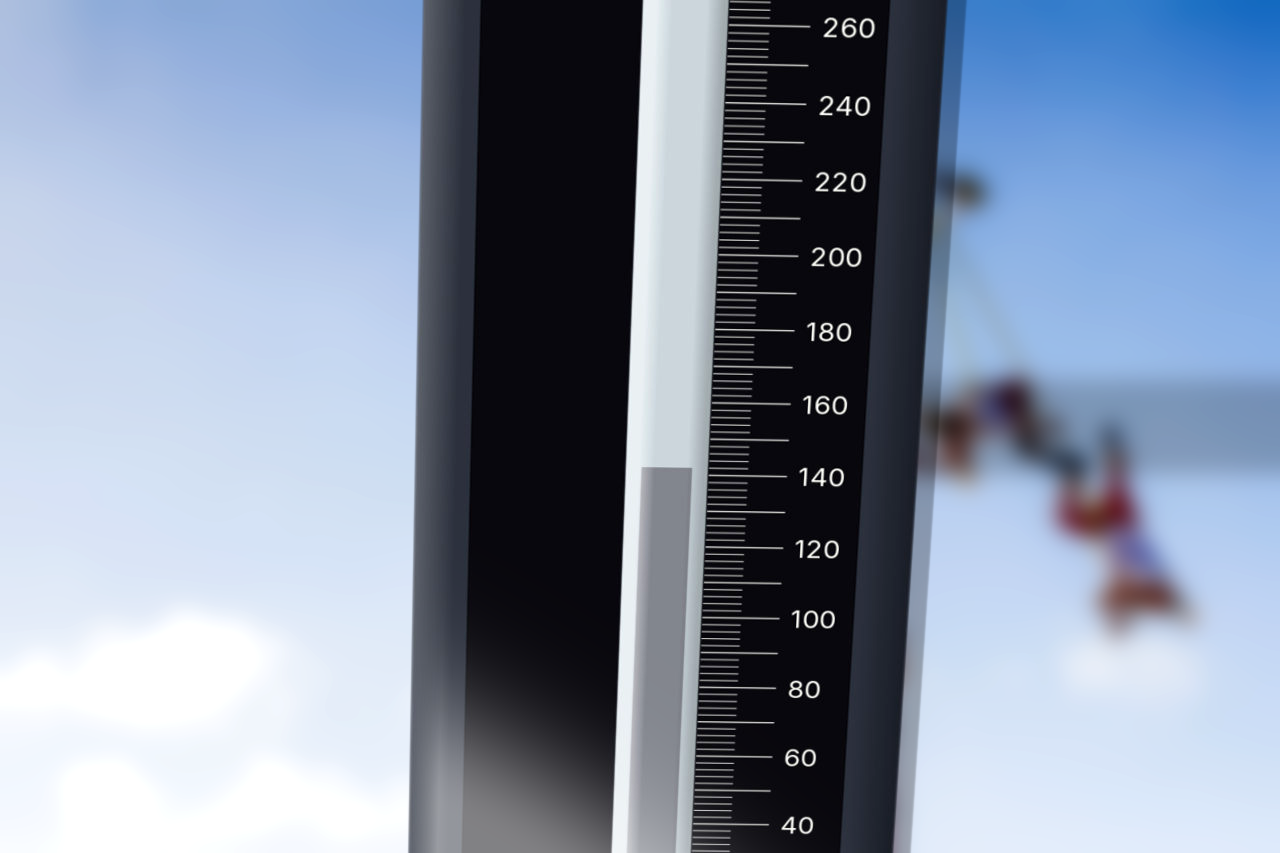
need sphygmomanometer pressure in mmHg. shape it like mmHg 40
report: mmHg 142
